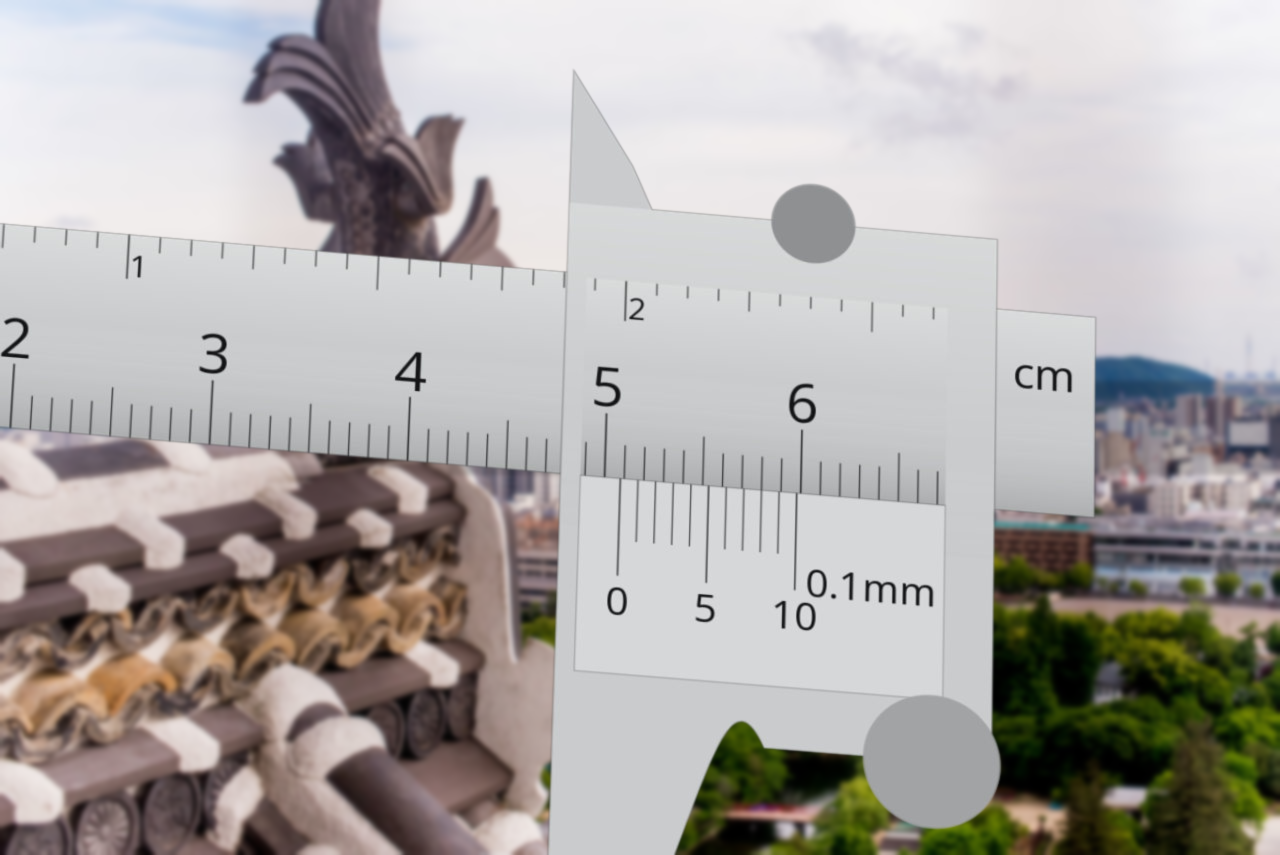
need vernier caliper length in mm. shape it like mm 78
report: mm 50.8
